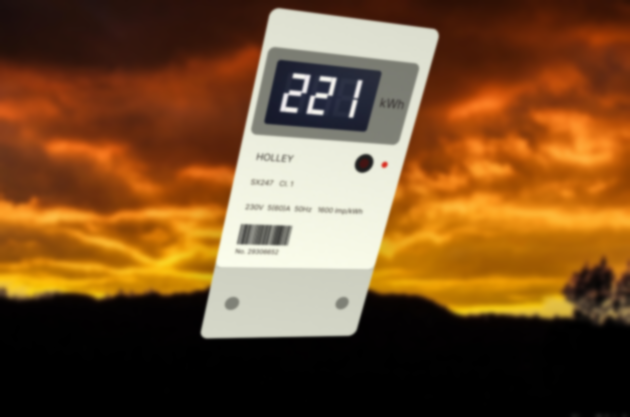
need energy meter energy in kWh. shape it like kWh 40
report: kWh 221
